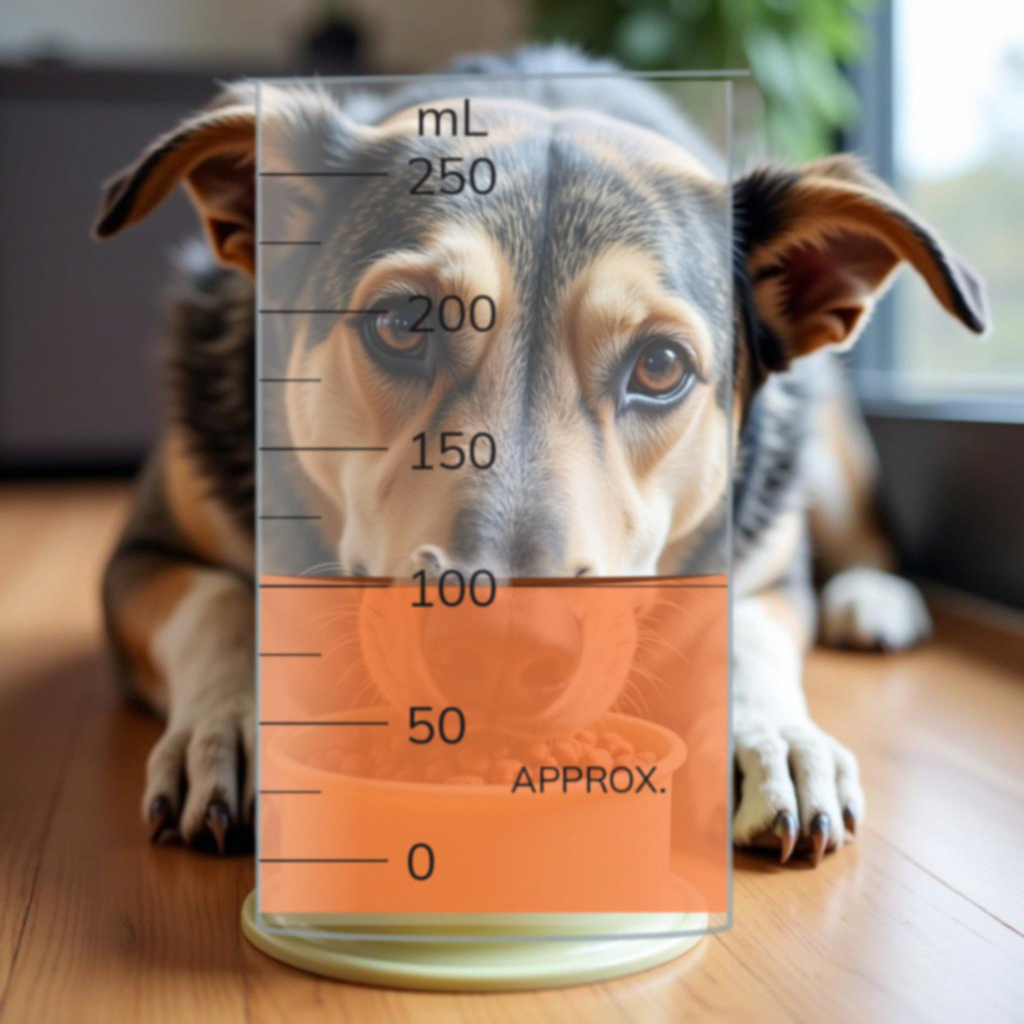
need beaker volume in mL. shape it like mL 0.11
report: mL 100
